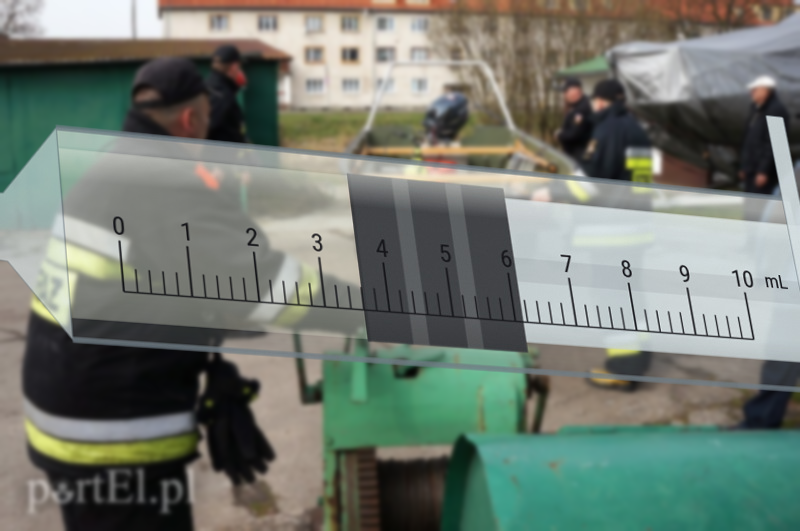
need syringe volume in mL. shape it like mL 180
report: mL 3.6
